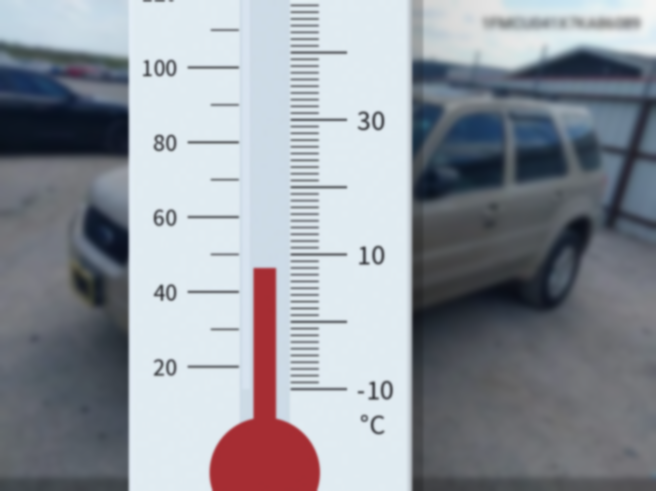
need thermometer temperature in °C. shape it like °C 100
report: °C 8
